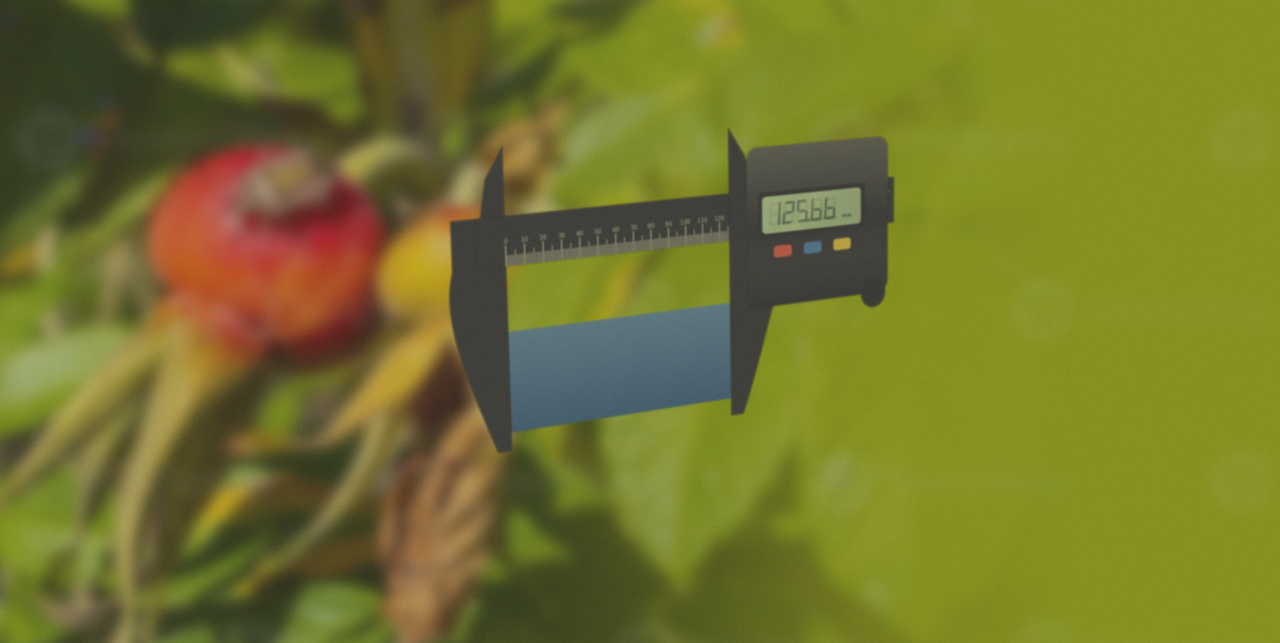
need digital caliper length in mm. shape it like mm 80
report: mm 125.66
